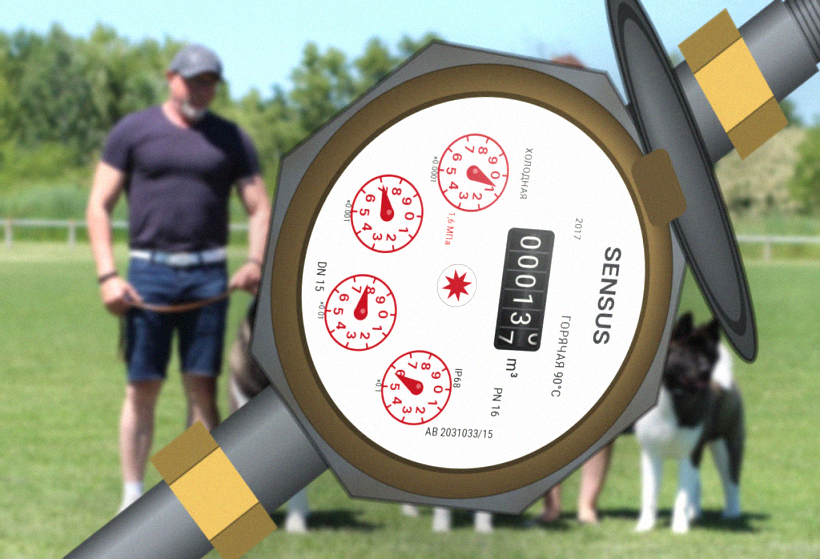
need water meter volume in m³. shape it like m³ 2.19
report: m³ 136.5770
